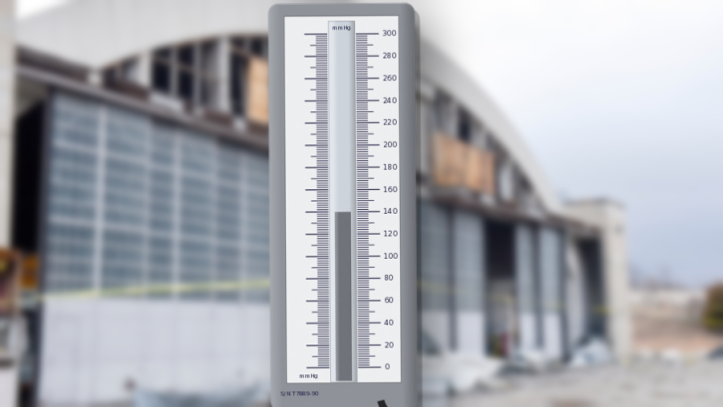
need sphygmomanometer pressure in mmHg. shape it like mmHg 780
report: mmHg 140
